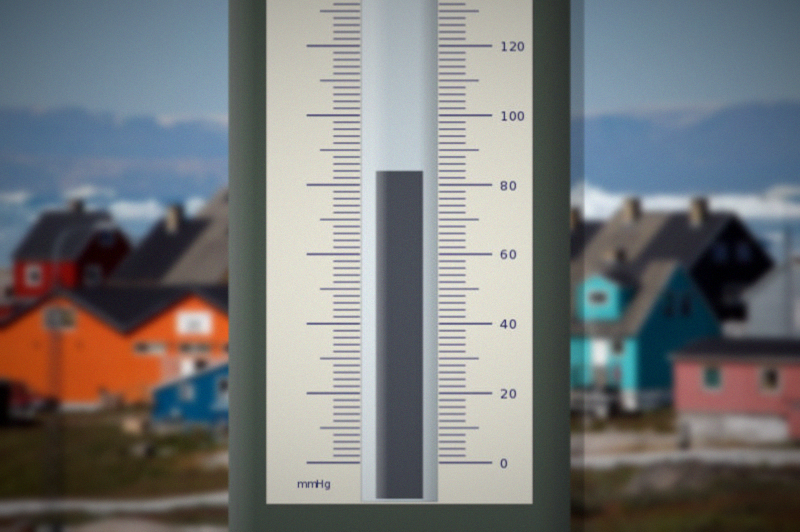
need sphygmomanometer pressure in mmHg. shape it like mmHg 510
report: mmHg 84
